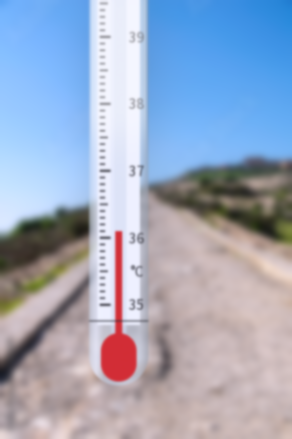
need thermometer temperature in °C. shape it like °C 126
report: °C 36.1
